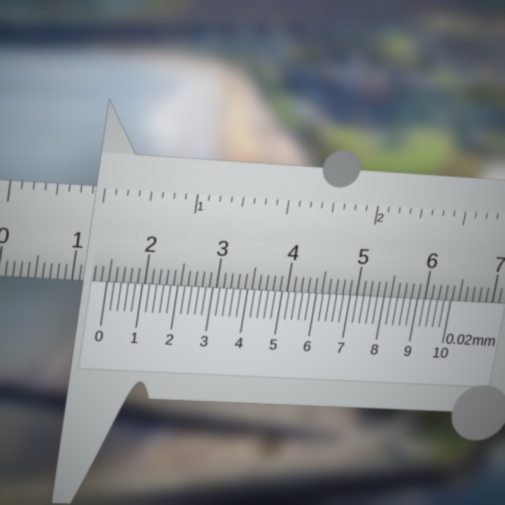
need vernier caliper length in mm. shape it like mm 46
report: mm 14.8
